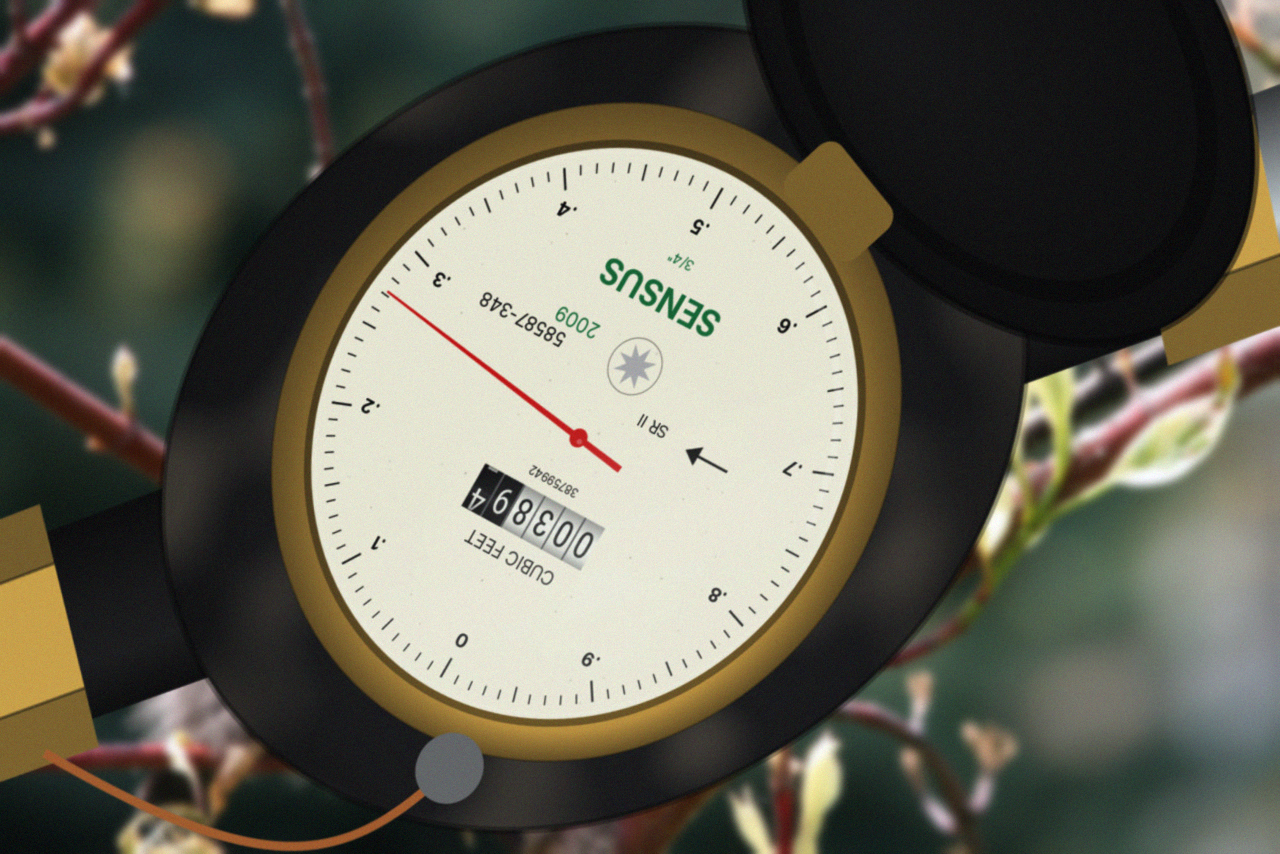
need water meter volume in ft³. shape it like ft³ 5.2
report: ft³ 3894.27
